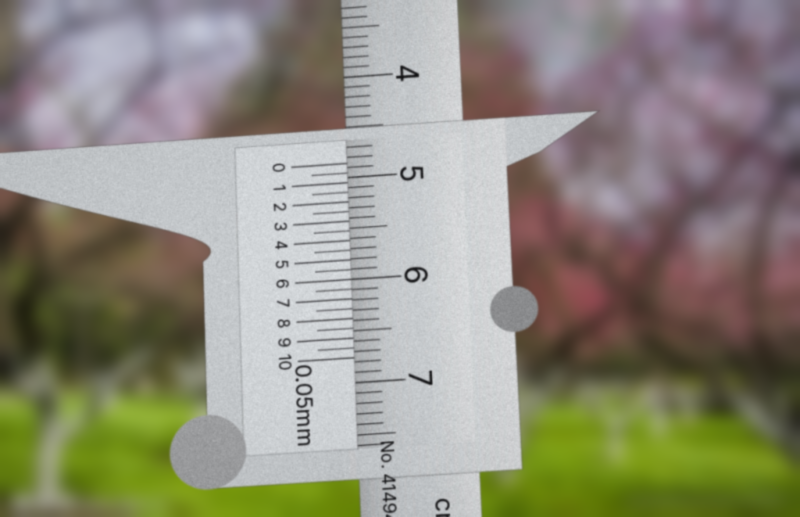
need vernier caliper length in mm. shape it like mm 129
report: mm 48.6
